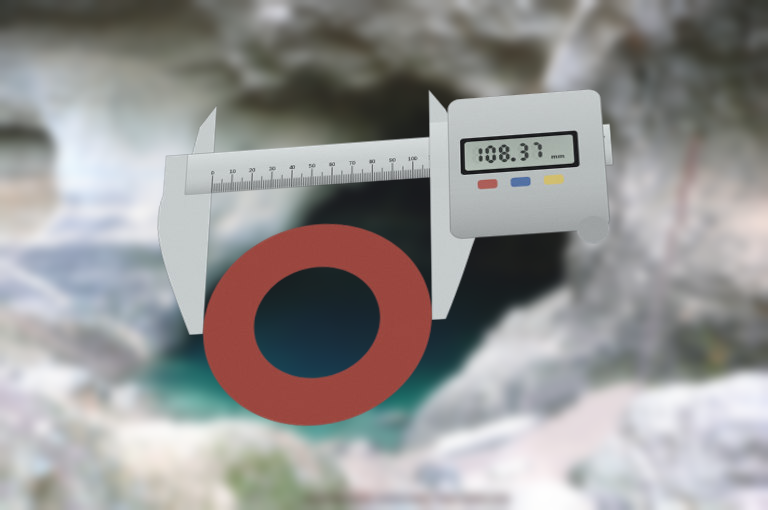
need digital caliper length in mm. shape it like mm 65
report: mm 108.37
